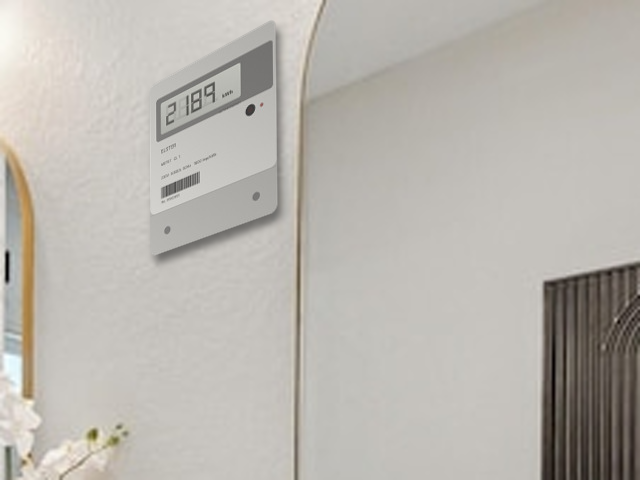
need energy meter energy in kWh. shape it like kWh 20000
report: kWh 2189
